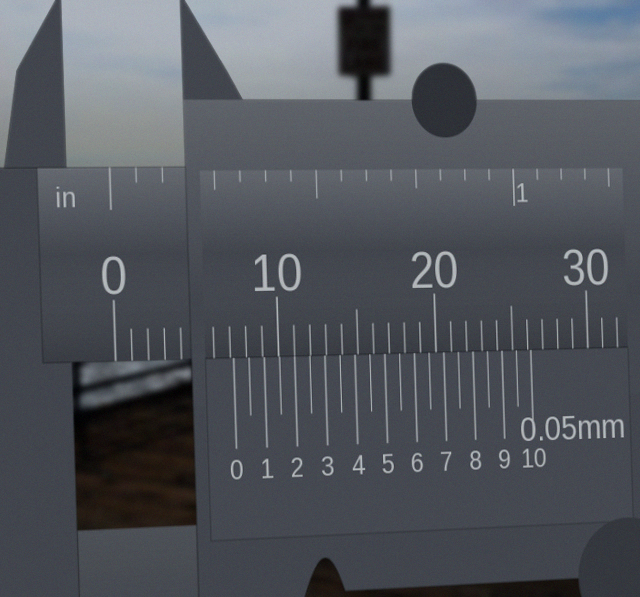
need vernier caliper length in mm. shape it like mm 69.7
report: mm 7.2
